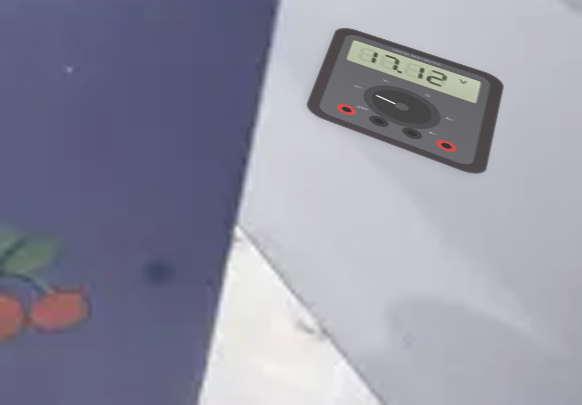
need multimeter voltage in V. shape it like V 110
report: V 17.12
